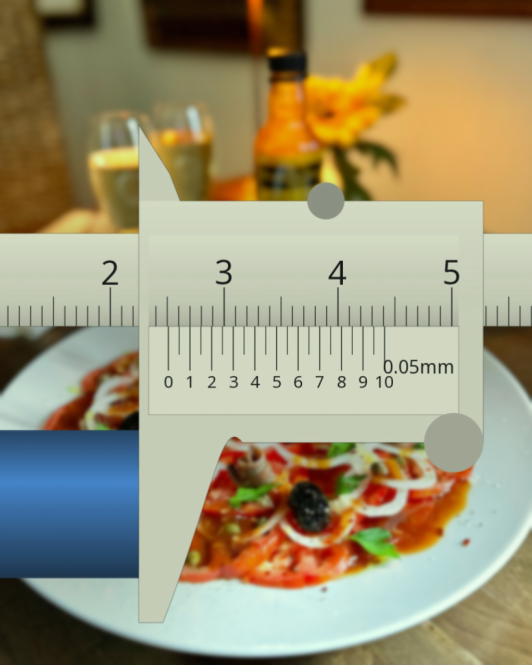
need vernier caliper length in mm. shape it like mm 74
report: mm 25.1
